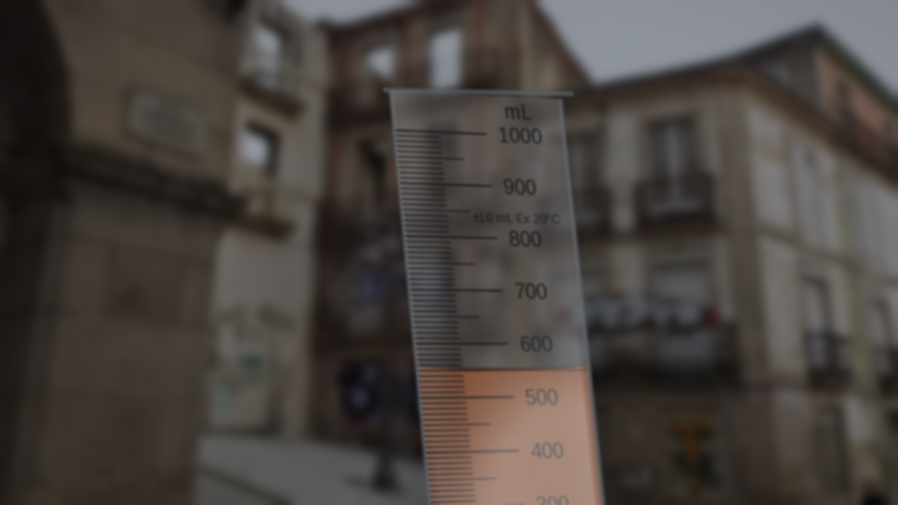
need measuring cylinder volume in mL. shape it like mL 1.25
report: mL 550
